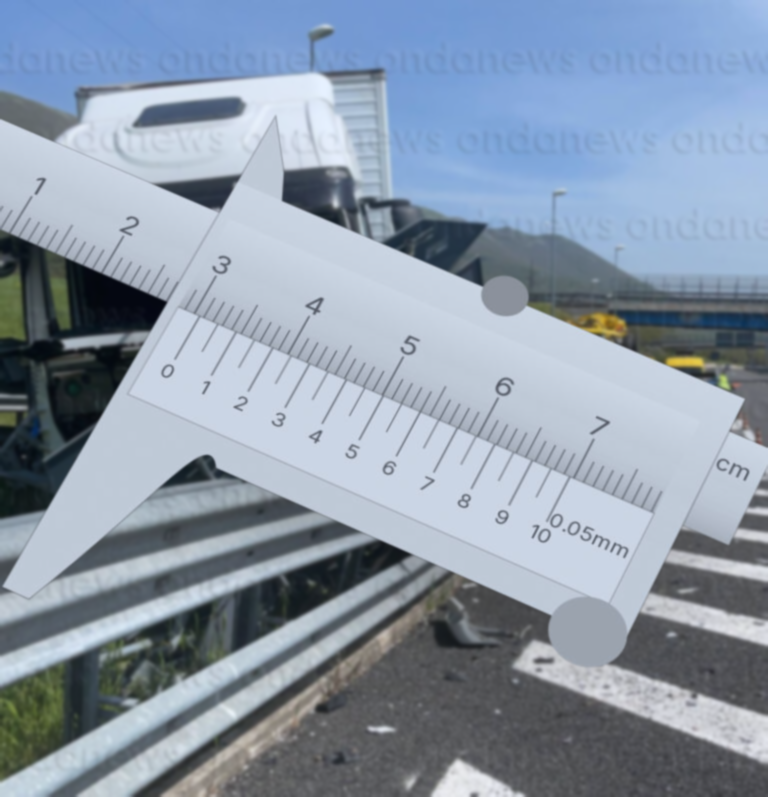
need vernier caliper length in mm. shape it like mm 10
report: mm 30.6
